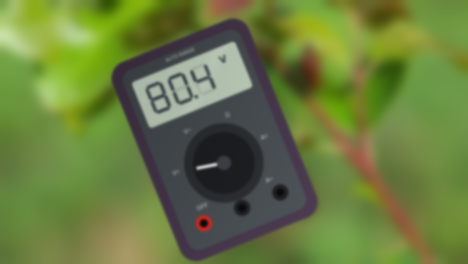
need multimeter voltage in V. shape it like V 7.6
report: V 80.4
